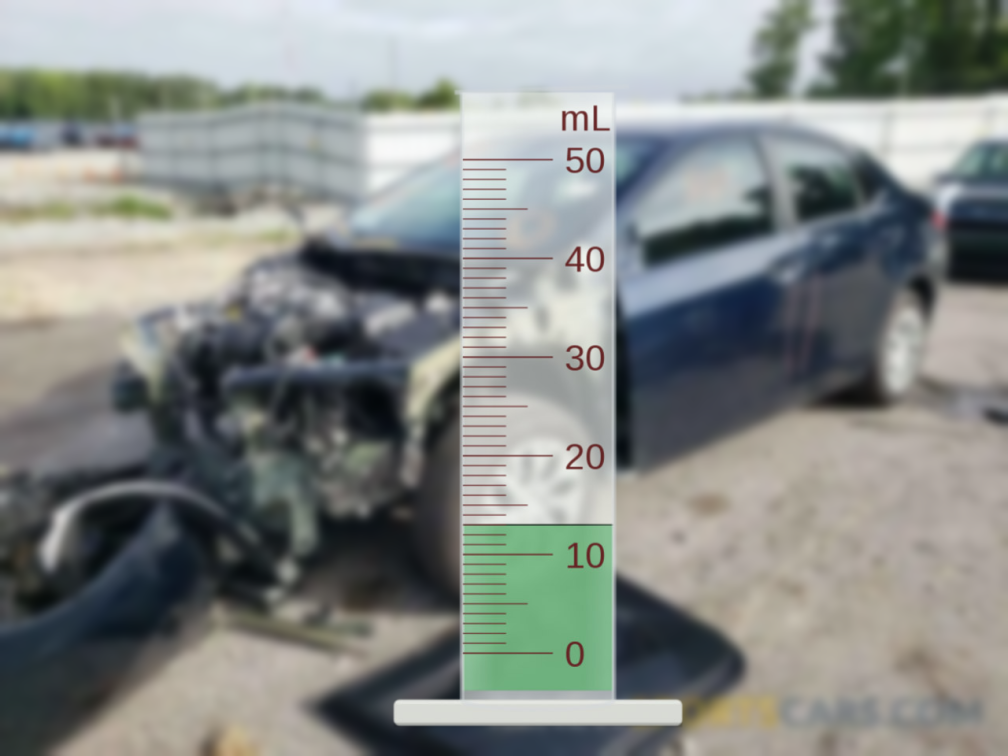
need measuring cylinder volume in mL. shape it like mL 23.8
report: mL 13
